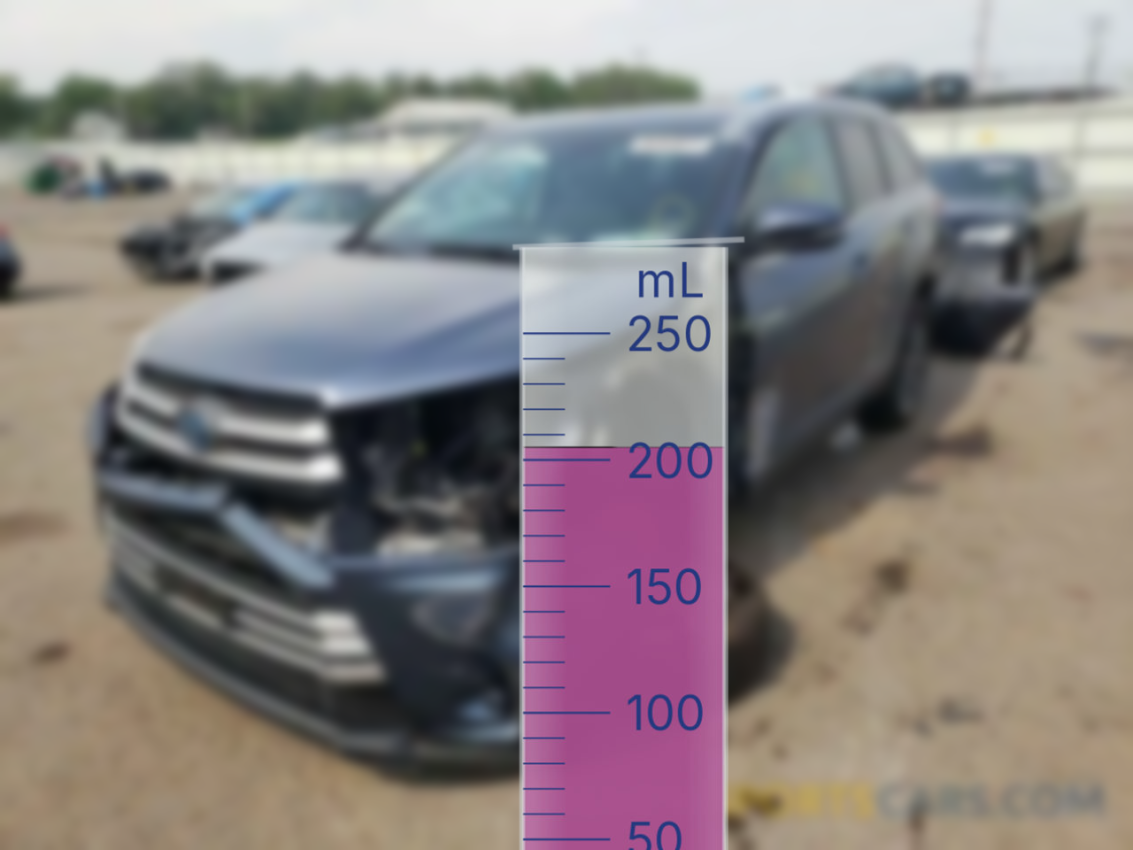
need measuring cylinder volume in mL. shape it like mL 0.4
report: mL 205
